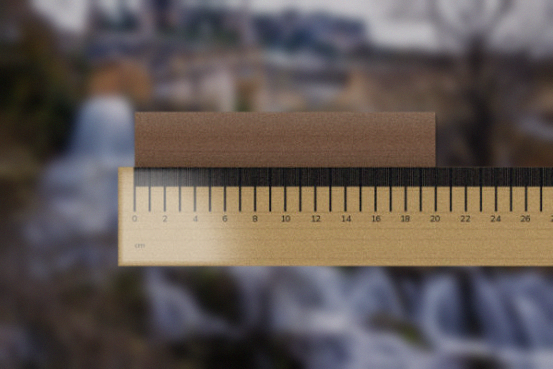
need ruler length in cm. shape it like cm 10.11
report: cm 20
